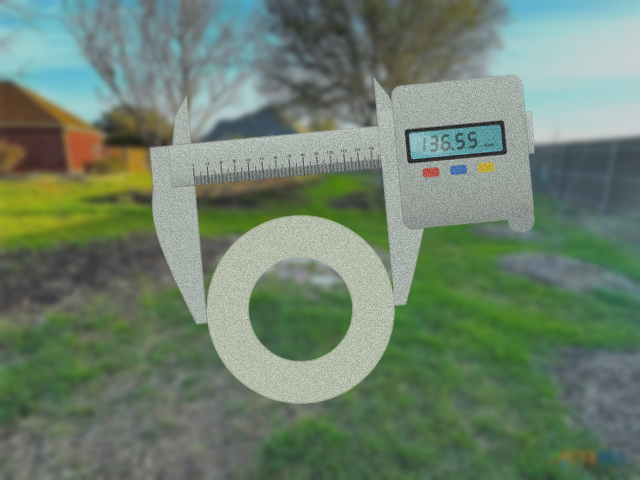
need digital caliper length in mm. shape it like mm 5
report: mm 136.55
